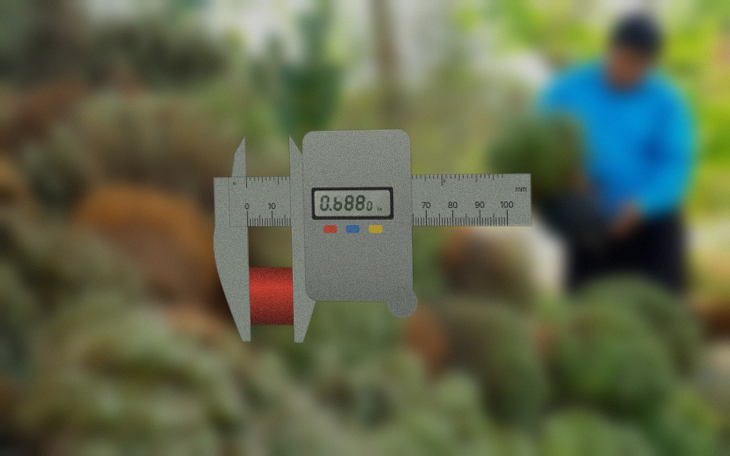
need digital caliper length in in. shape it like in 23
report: in 0.6880
